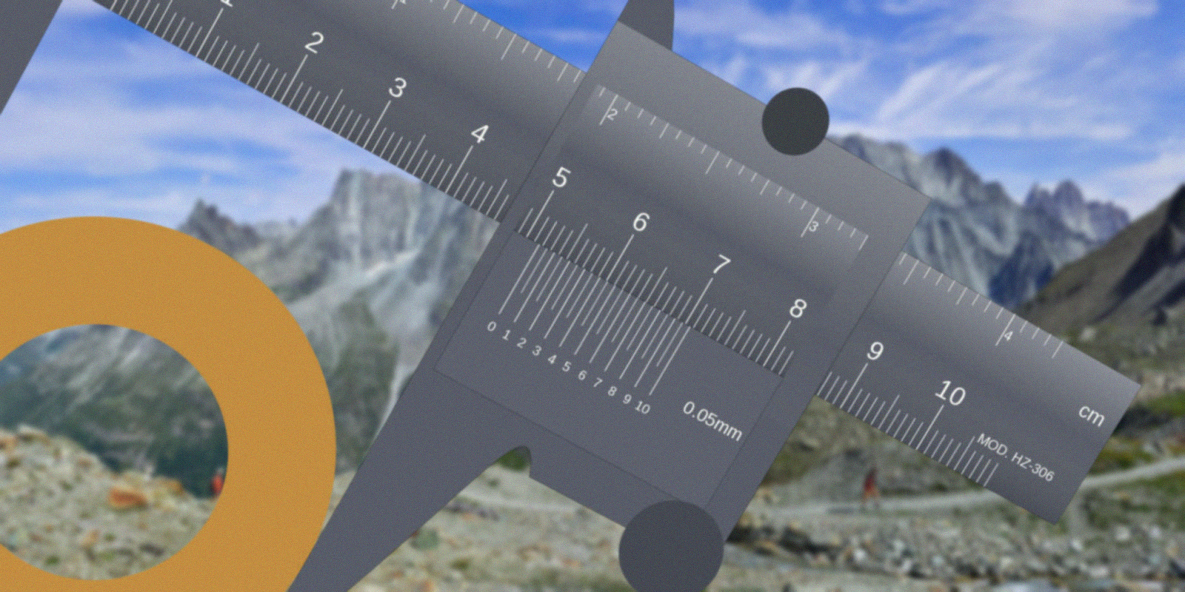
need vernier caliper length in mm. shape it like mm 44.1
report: mm 51.6
